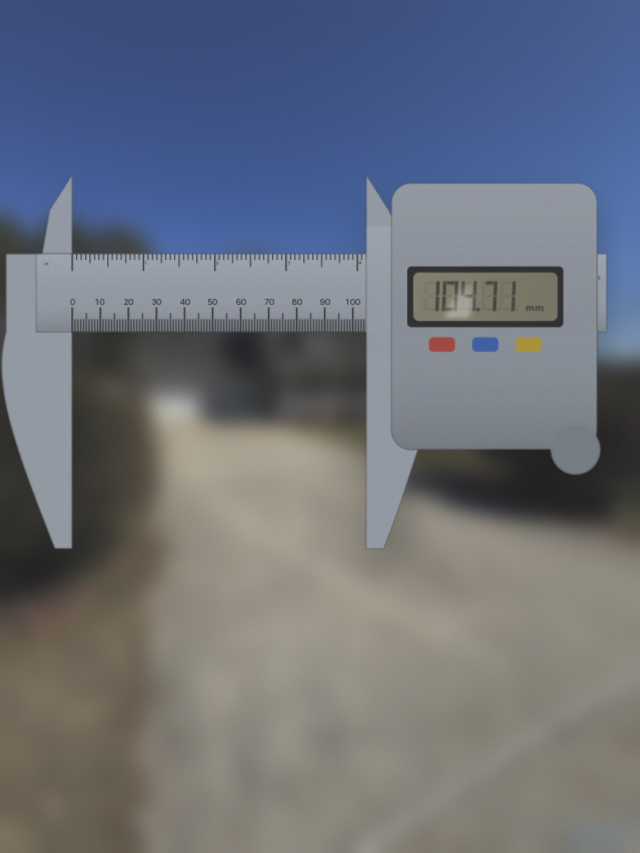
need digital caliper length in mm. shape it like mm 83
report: mm 104.71
